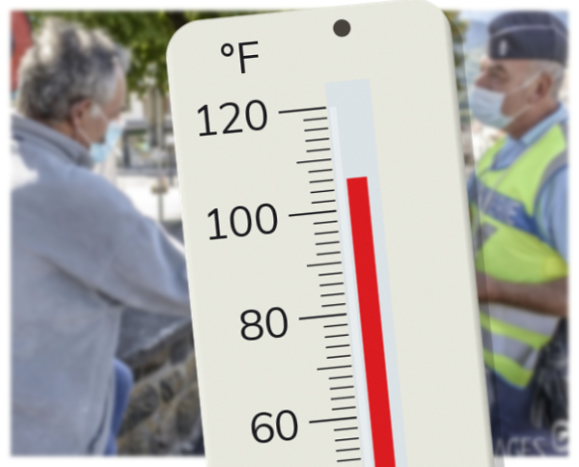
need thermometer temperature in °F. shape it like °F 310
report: °F 106
